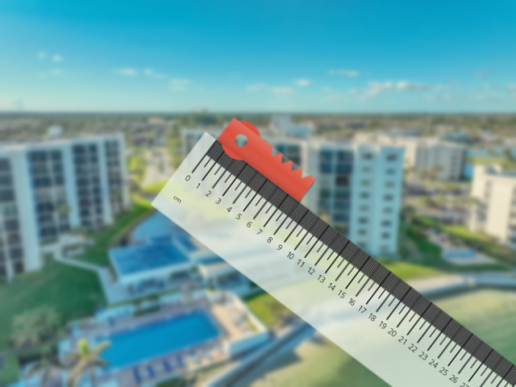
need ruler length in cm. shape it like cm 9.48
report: cm 8
